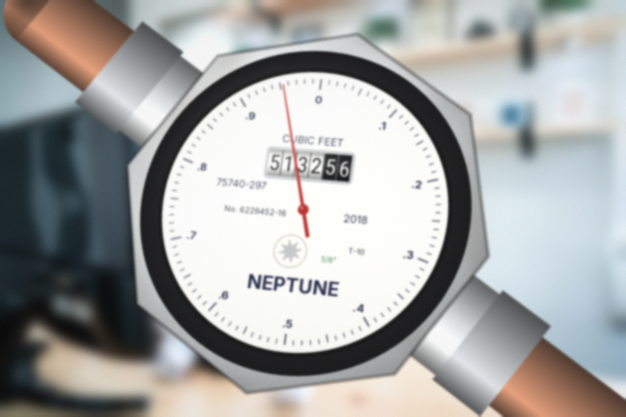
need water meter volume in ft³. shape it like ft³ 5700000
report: ft³ 513255.95
